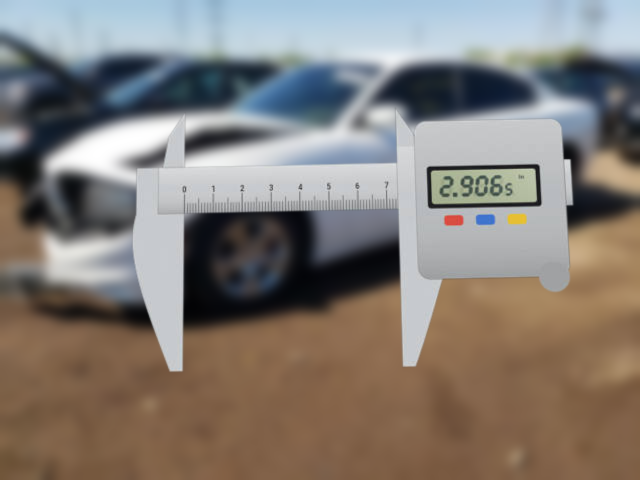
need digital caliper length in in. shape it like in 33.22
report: in 2.9065
